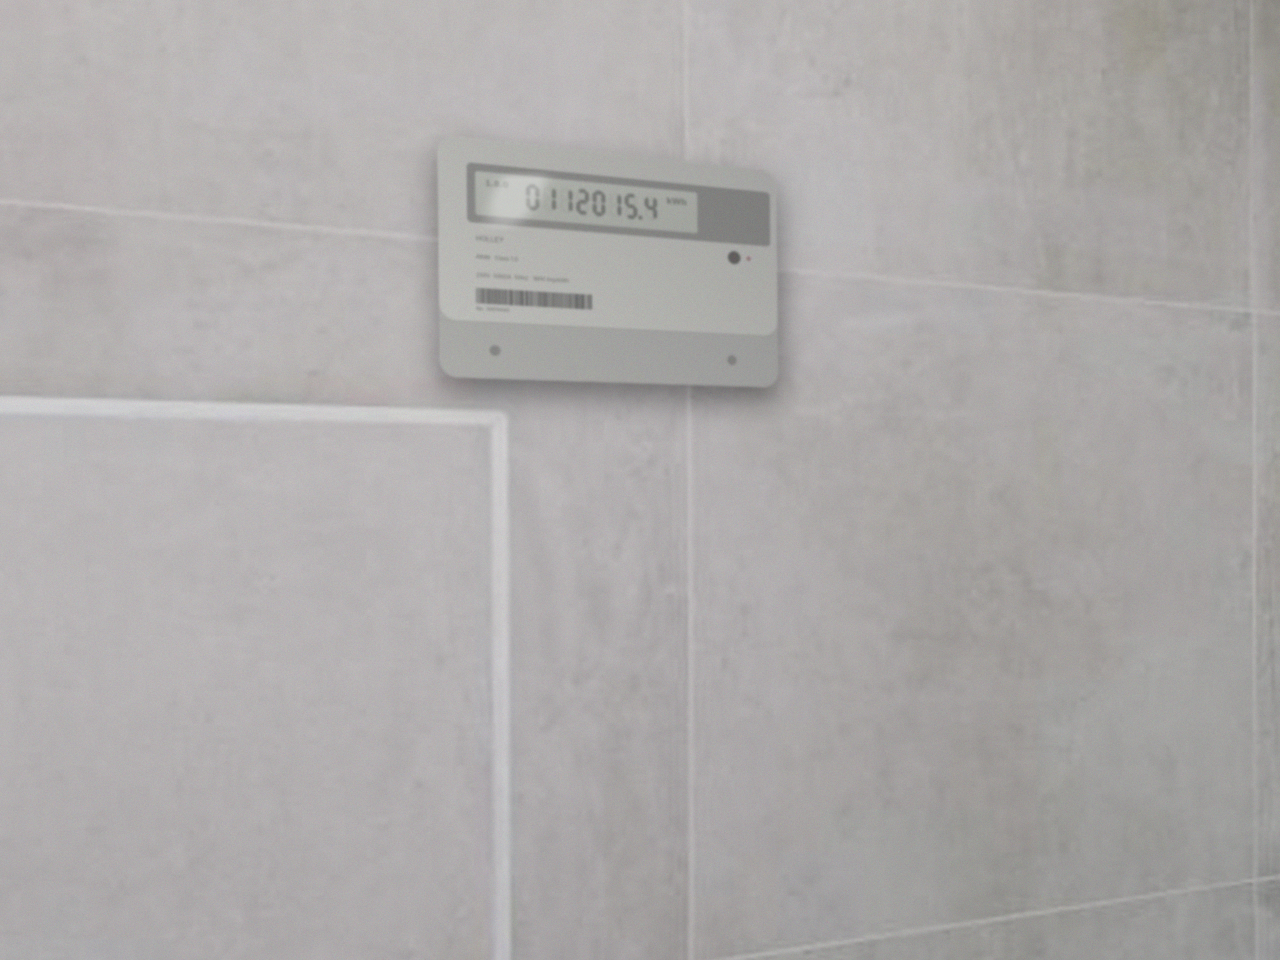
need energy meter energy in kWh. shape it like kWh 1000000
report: kWh 112015.4
